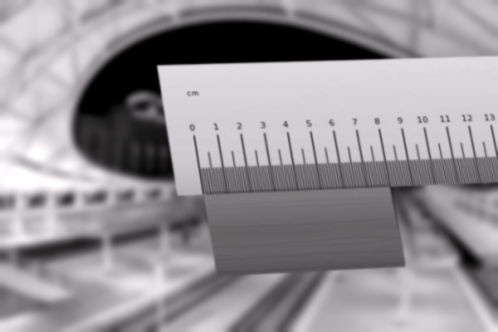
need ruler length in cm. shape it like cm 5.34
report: cm 8
